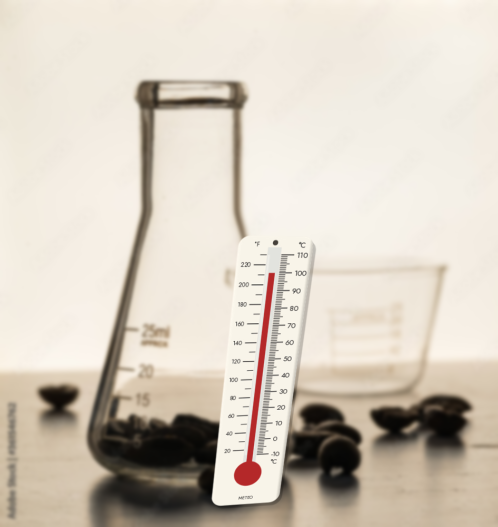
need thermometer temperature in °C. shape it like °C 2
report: °C 100
